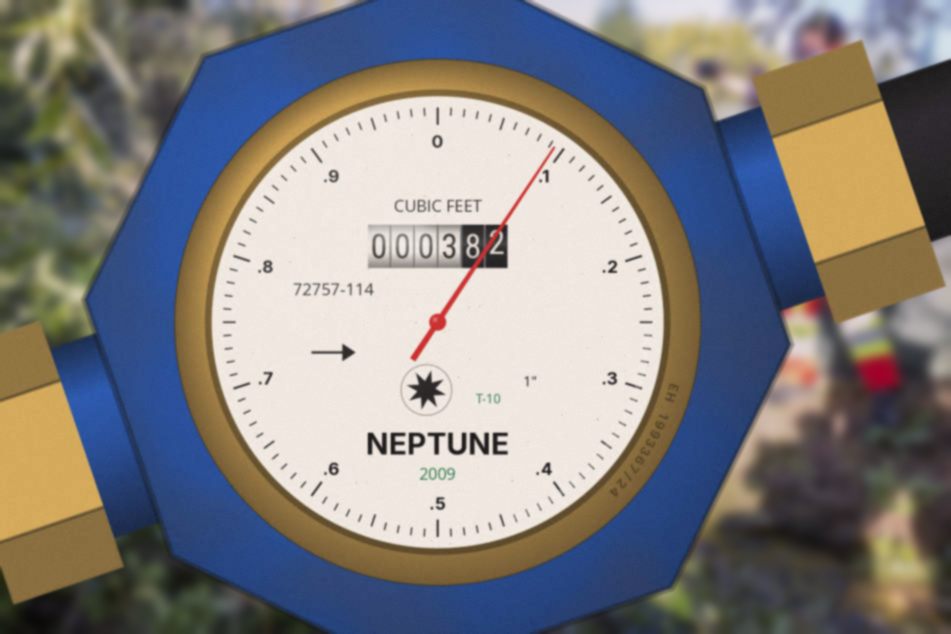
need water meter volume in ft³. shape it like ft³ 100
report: ft³ 382.09
